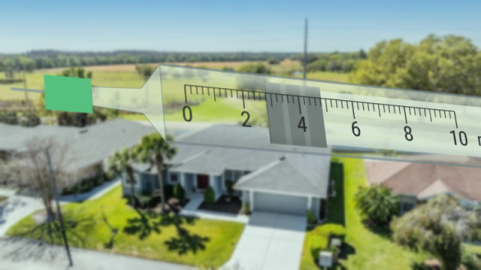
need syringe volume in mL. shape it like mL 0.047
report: mL 2.8
